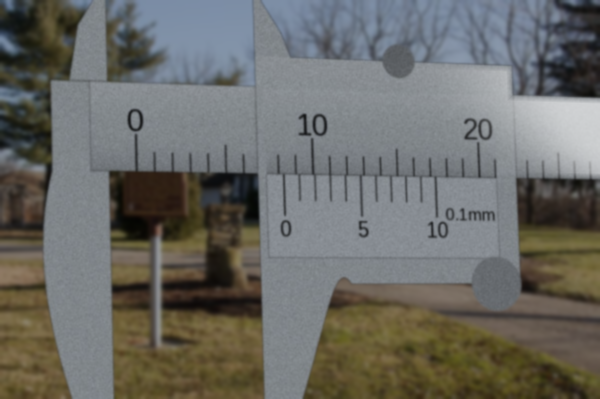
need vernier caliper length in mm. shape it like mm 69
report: mm 8.3
